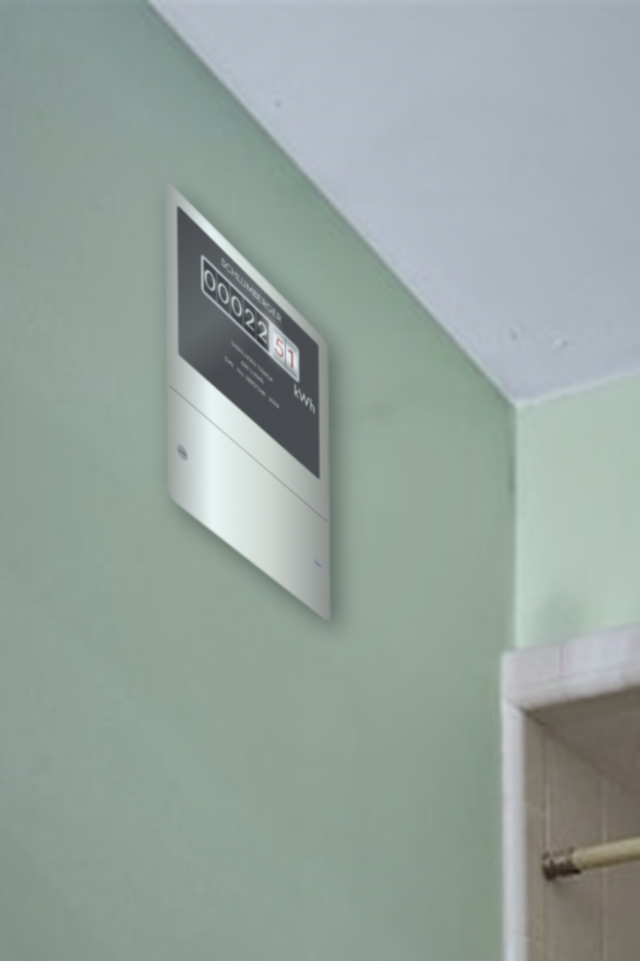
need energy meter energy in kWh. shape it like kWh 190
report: kWh 22.51
